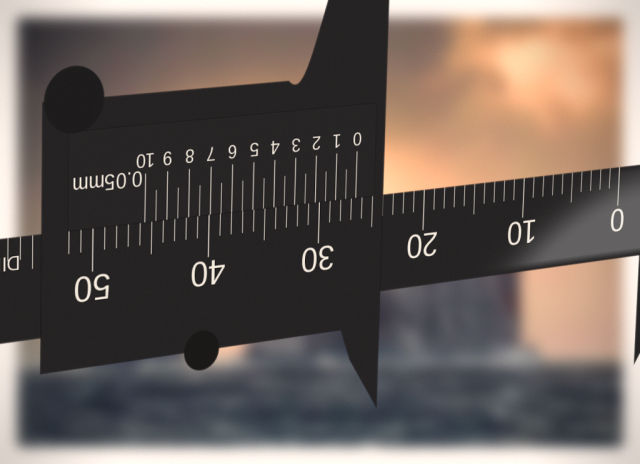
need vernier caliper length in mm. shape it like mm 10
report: mm 26.6
